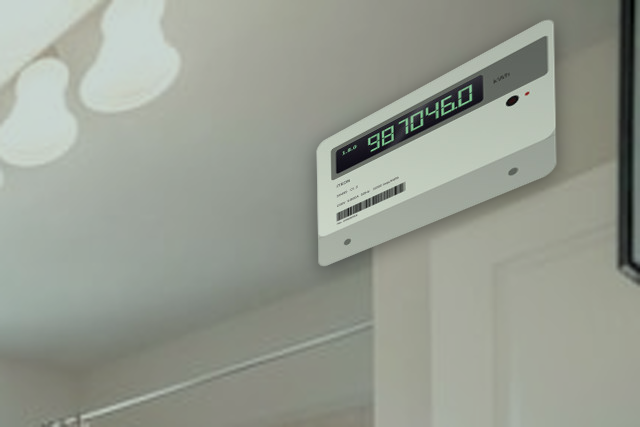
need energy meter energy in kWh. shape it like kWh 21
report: kWh 987046.0
